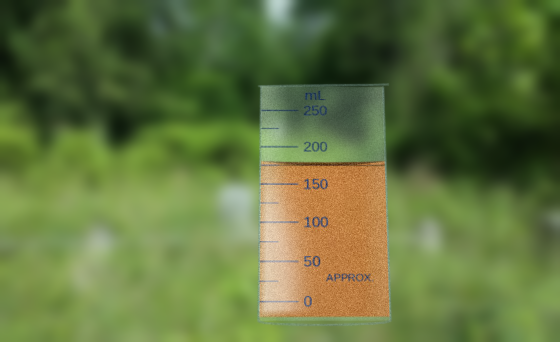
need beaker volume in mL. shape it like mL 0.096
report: mL 175
